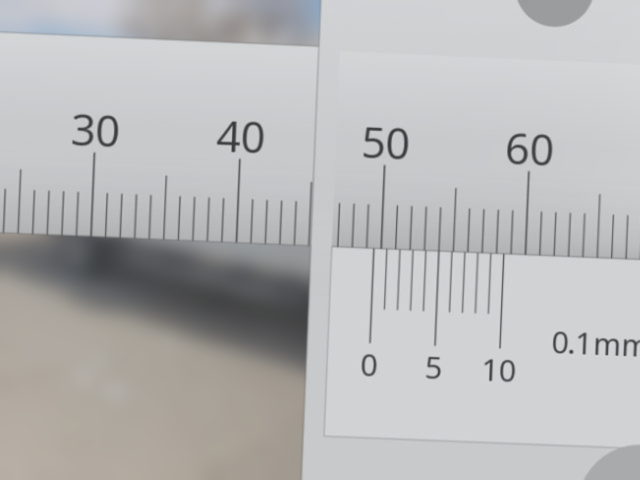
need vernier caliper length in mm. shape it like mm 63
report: mm 49.5
